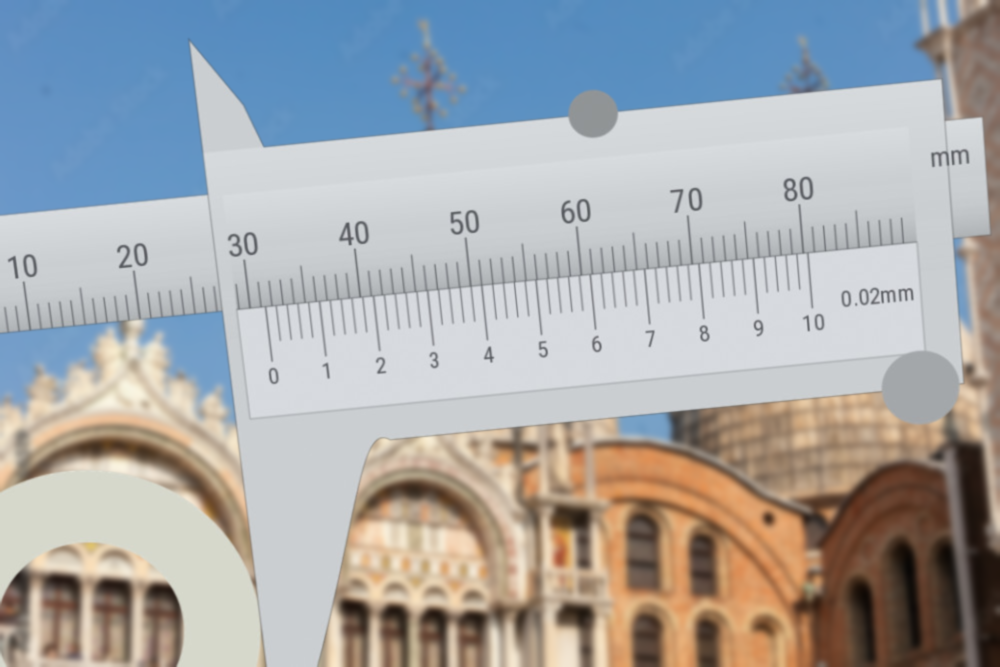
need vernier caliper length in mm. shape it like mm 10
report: mm 31.4
